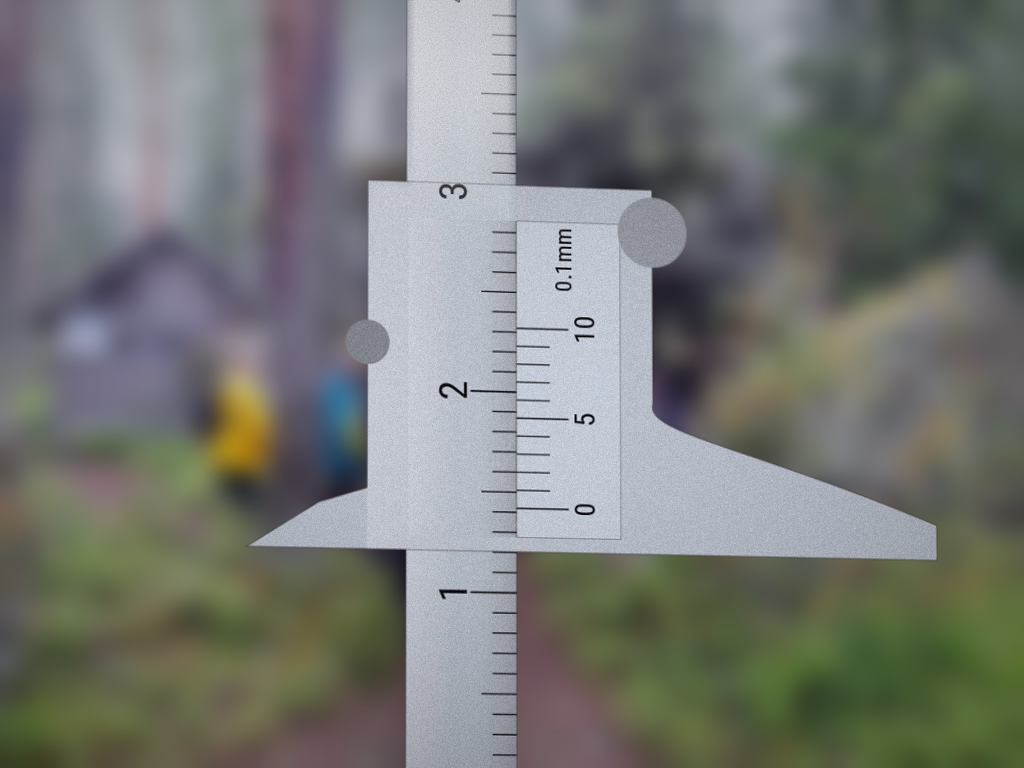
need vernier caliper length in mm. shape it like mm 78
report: mm 14.2
